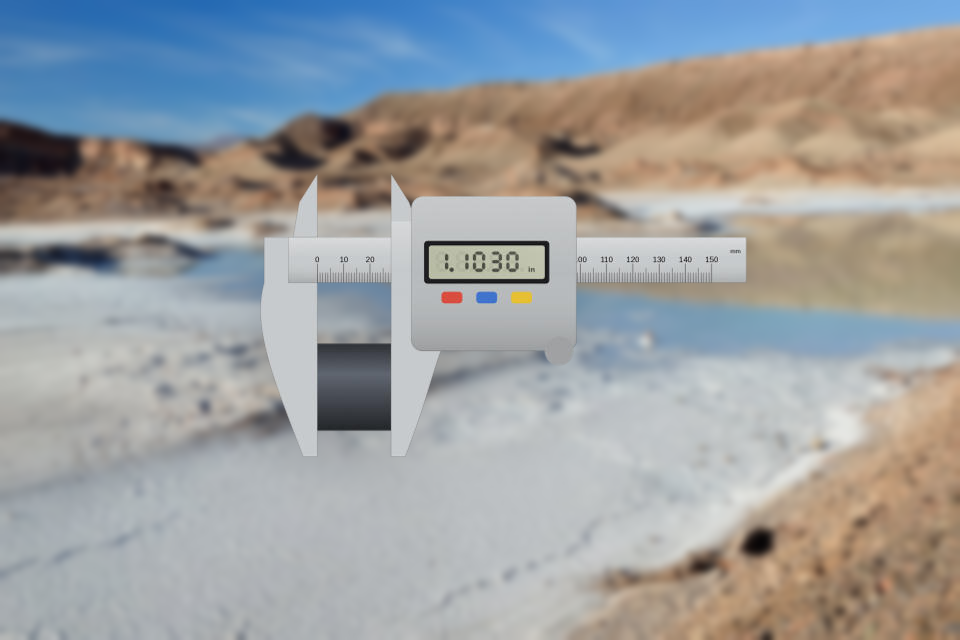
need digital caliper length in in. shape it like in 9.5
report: in 1.1030
